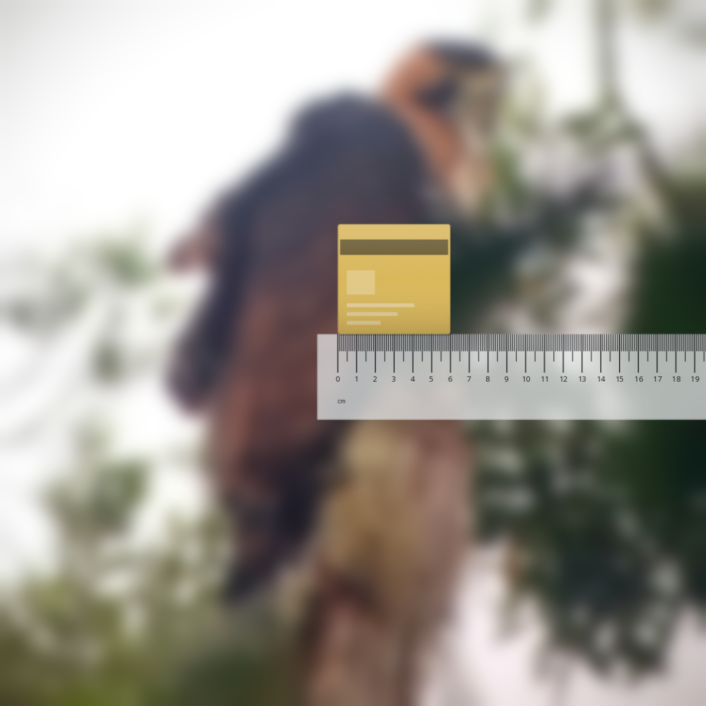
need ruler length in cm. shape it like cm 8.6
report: cm 6
